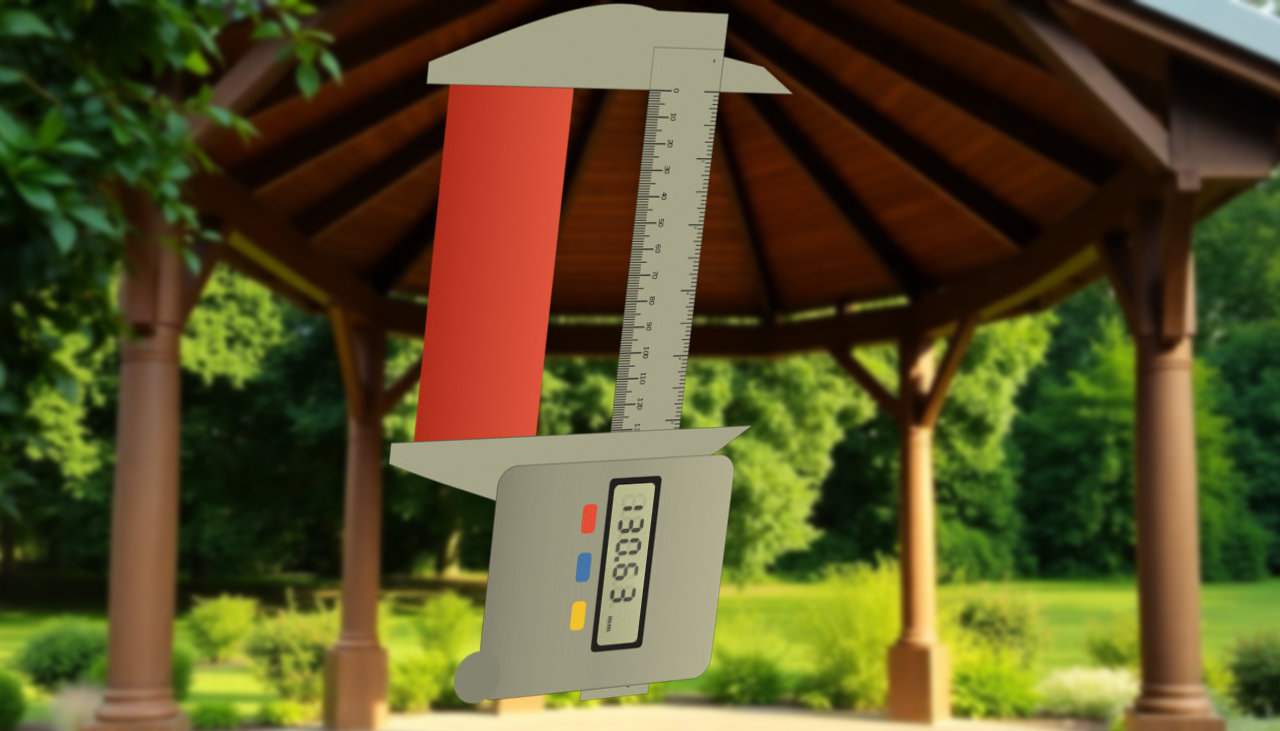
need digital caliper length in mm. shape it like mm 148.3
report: mm 130.63
